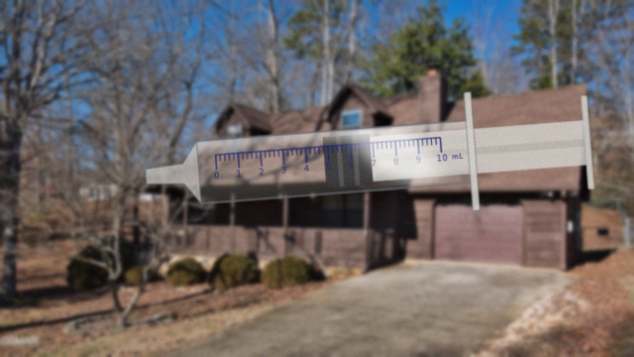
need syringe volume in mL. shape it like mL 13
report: mL 4.8
